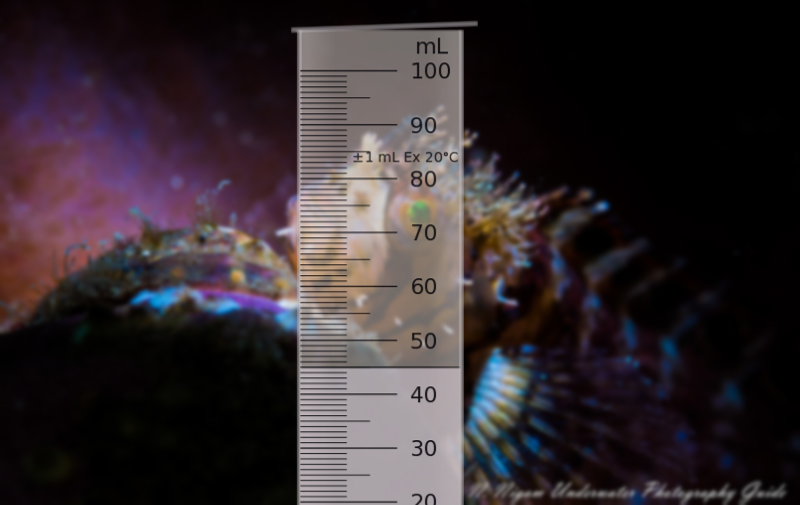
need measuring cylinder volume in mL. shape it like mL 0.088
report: mL 45
